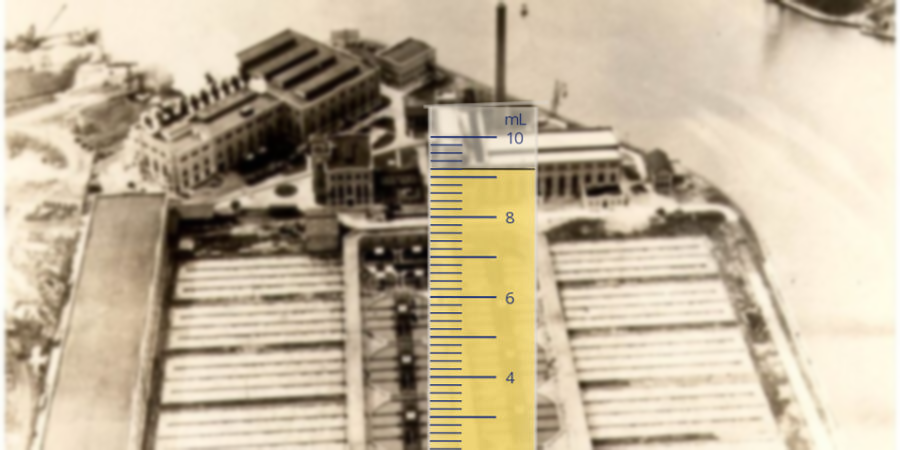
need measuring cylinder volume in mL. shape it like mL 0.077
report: mL 9.2
